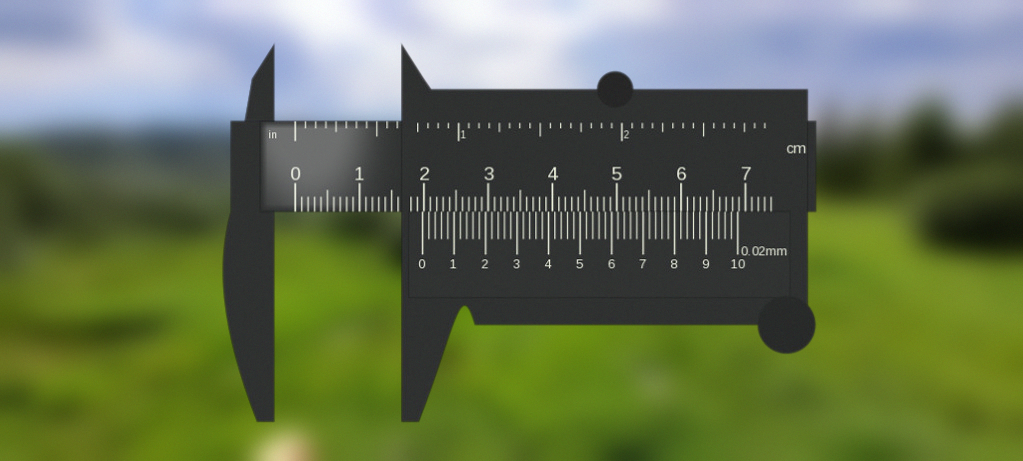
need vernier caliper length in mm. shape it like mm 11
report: mm 19.8
